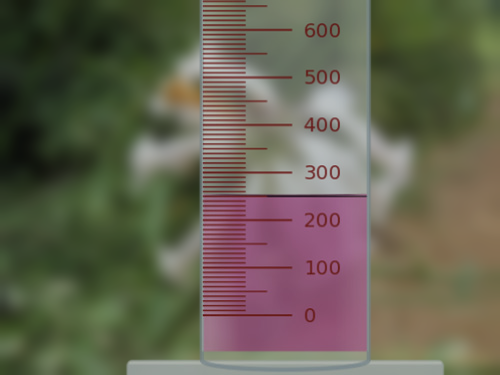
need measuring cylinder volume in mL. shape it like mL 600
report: mL 250
